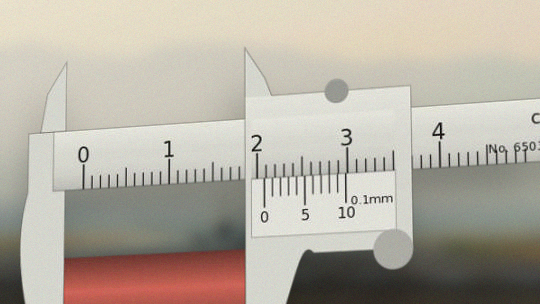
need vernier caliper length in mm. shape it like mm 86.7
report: mm 20.8
